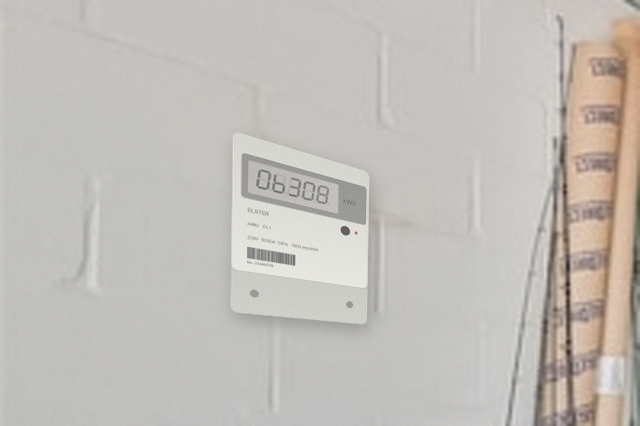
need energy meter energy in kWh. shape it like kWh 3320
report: kWh 6308
